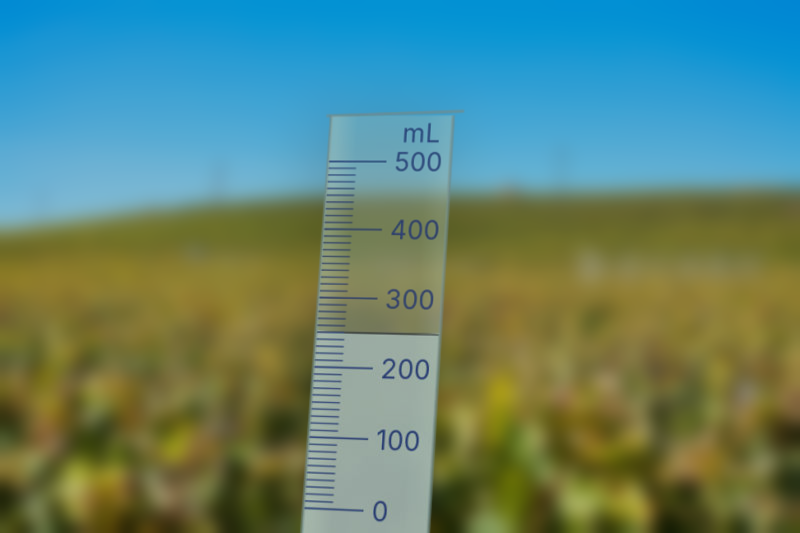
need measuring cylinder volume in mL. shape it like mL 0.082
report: mL 250
